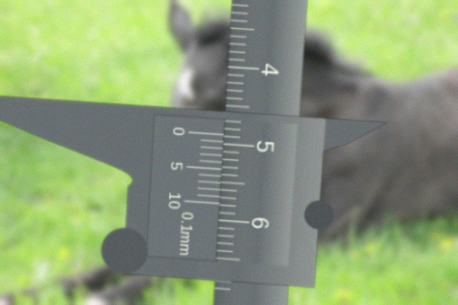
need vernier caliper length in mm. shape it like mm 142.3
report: mm 48.8
